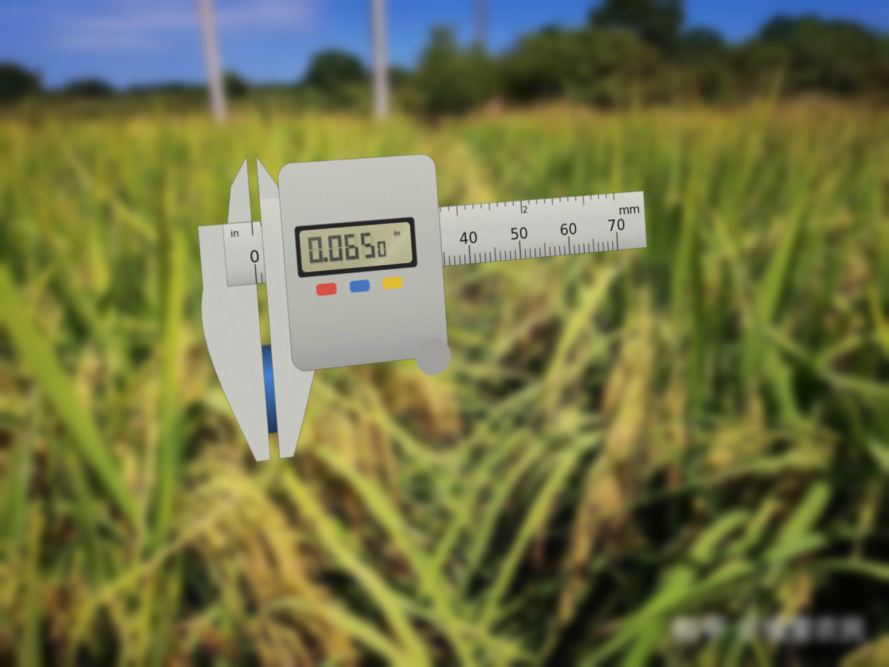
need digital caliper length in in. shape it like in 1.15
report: in 0.0650
